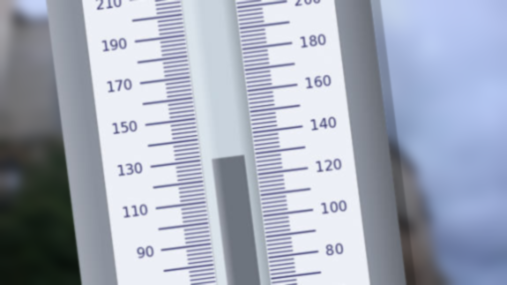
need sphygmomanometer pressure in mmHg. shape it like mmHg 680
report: mmHg 130
